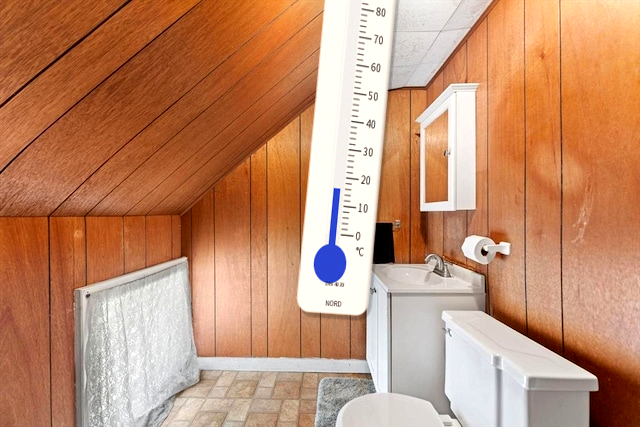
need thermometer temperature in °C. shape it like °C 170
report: °C 16
